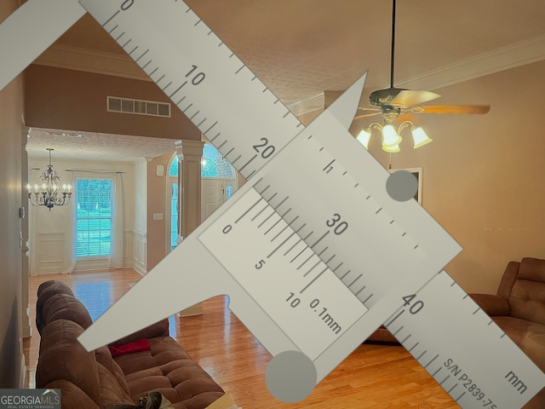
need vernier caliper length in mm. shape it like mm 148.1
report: mm 23.4
